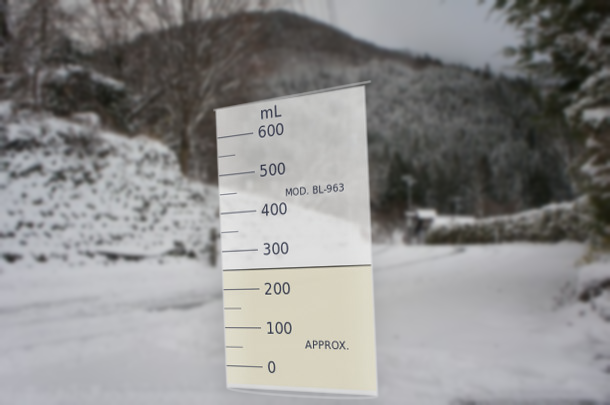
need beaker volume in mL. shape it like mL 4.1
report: mL 250
